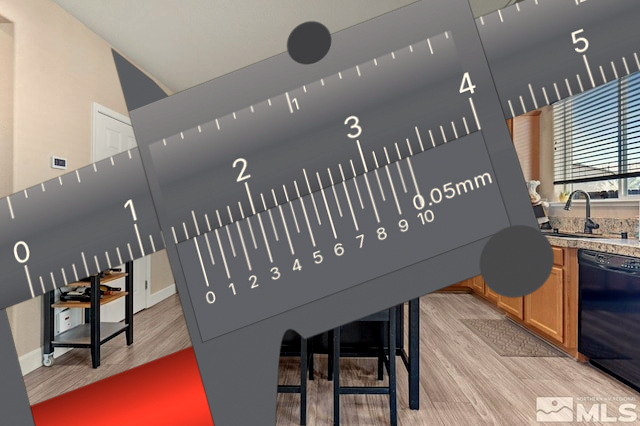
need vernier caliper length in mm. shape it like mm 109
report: mm 14.6
